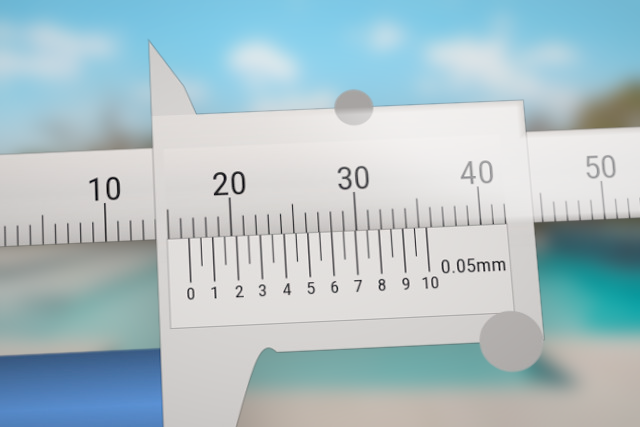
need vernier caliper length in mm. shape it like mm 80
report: mm 16.6
